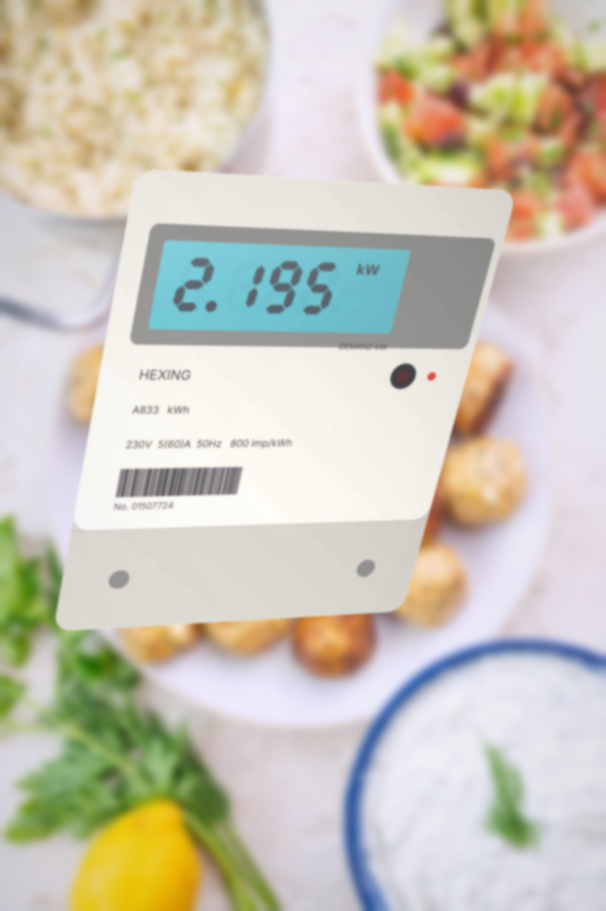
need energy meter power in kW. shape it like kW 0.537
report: kW 2.195
